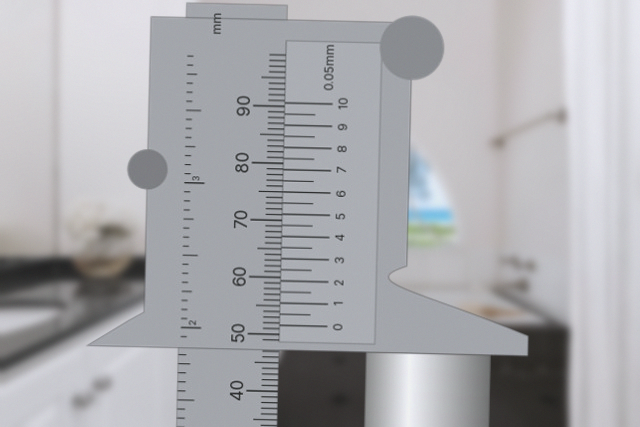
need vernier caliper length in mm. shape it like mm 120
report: mm 51.6
